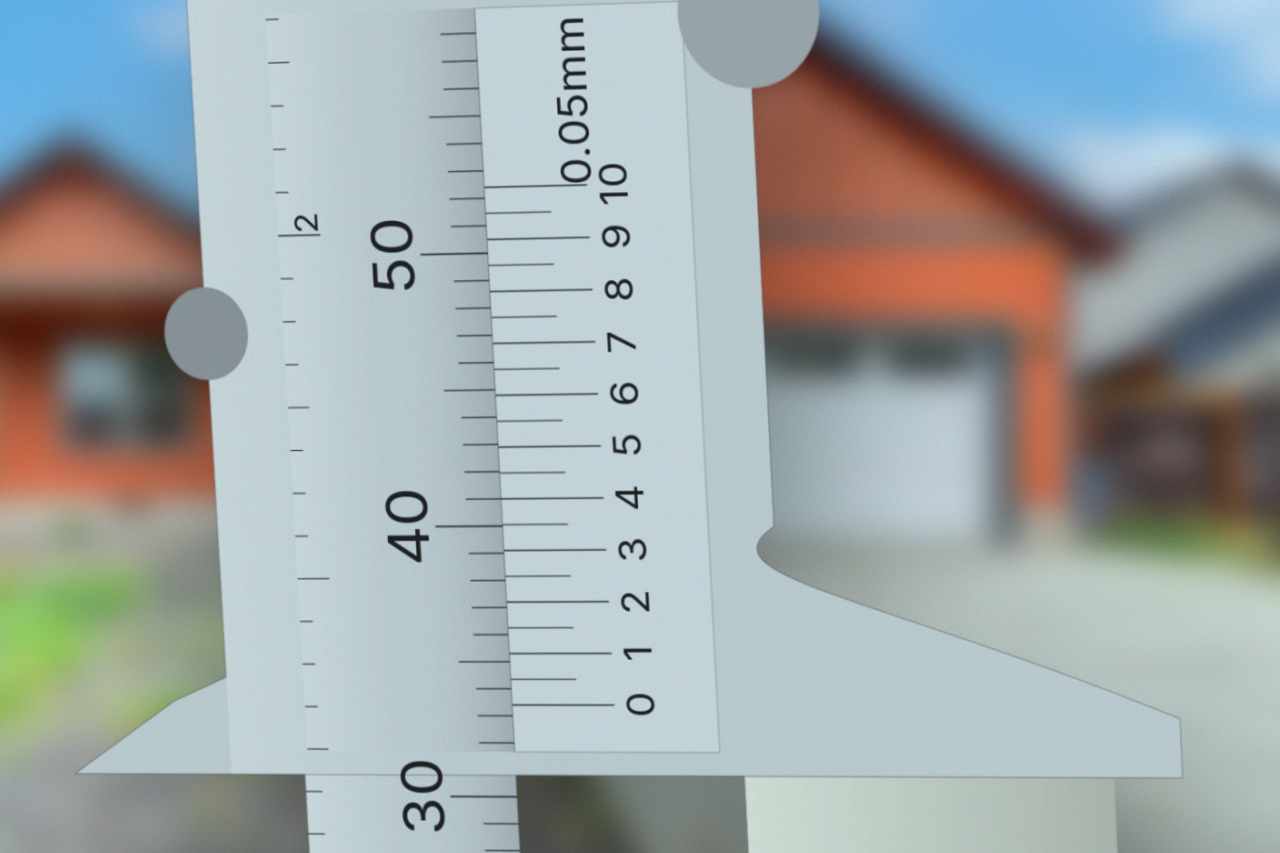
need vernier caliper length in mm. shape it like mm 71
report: mm 33.40
